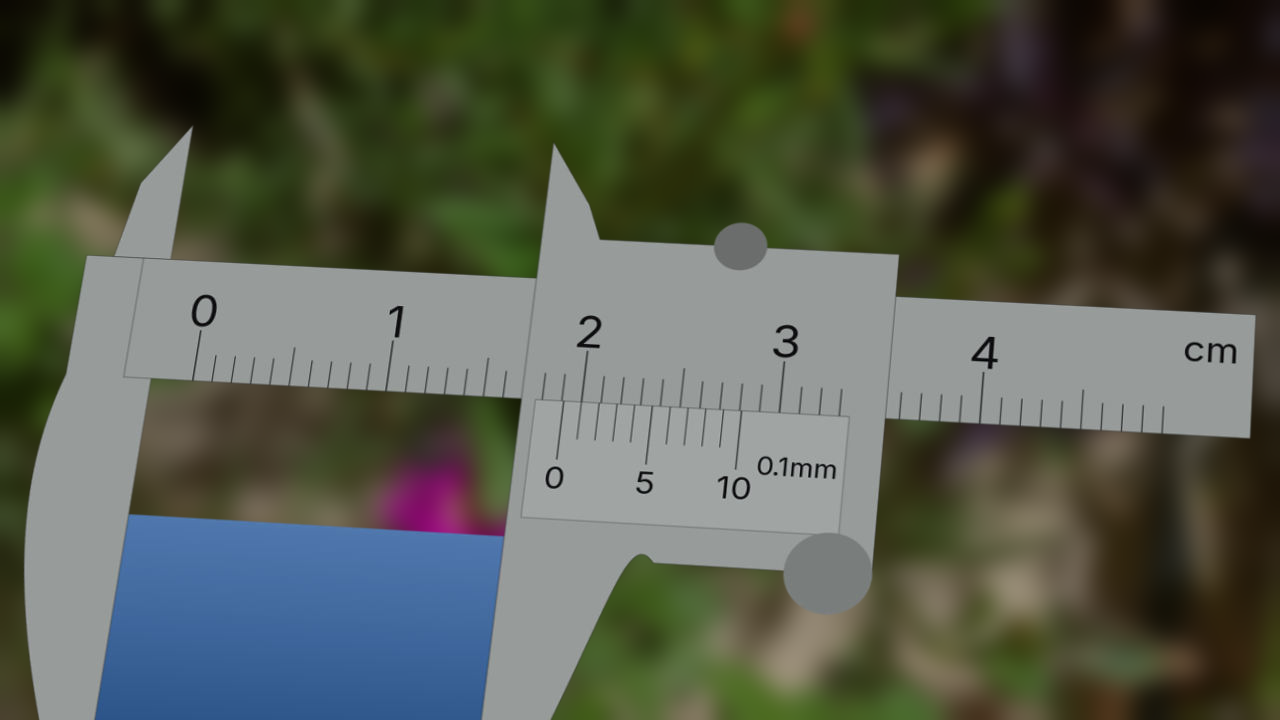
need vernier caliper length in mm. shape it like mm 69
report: mm 19.1
